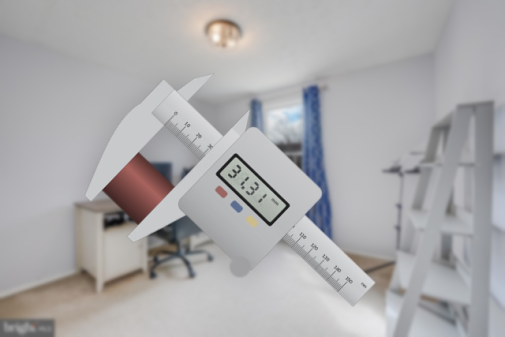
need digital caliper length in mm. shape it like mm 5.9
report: mm 31.31
